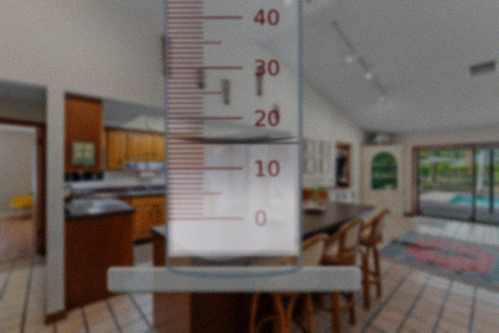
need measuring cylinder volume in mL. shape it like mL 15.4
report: mL 15
